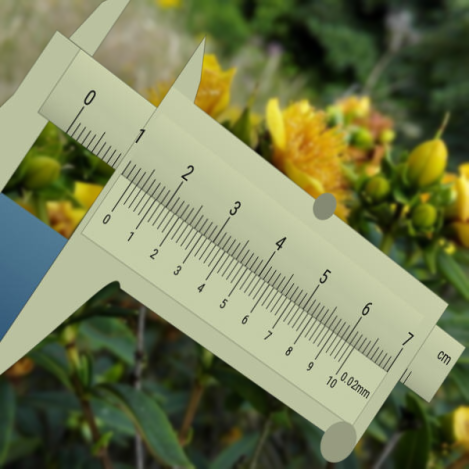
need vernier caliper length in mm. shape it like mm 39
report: mm 13.0
